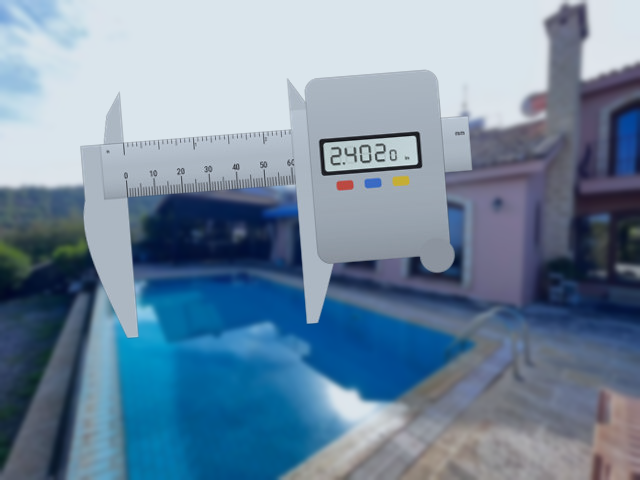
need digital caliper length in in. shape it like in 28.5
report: in 2.4020
